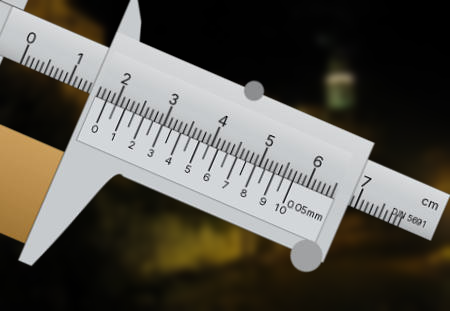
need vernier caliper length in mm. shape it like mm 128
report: mm 18.0
